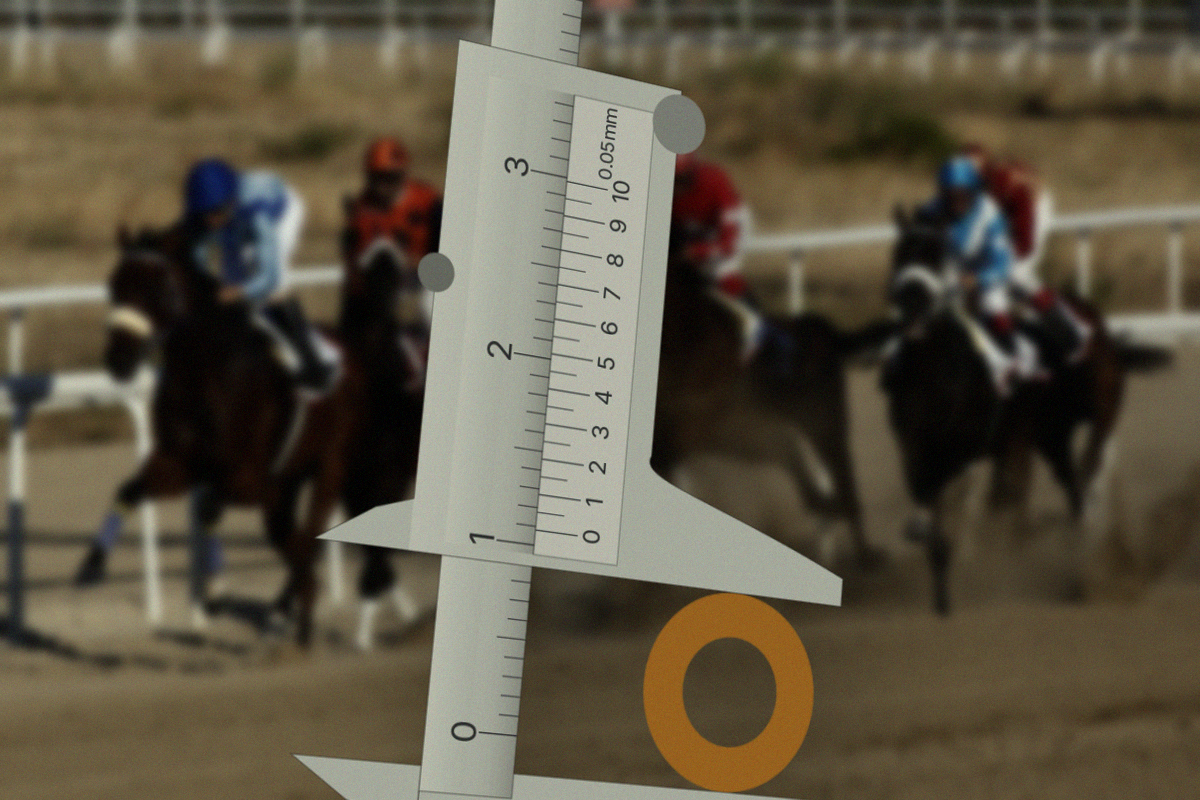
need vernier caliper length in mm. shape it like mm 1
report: mm 10.8
